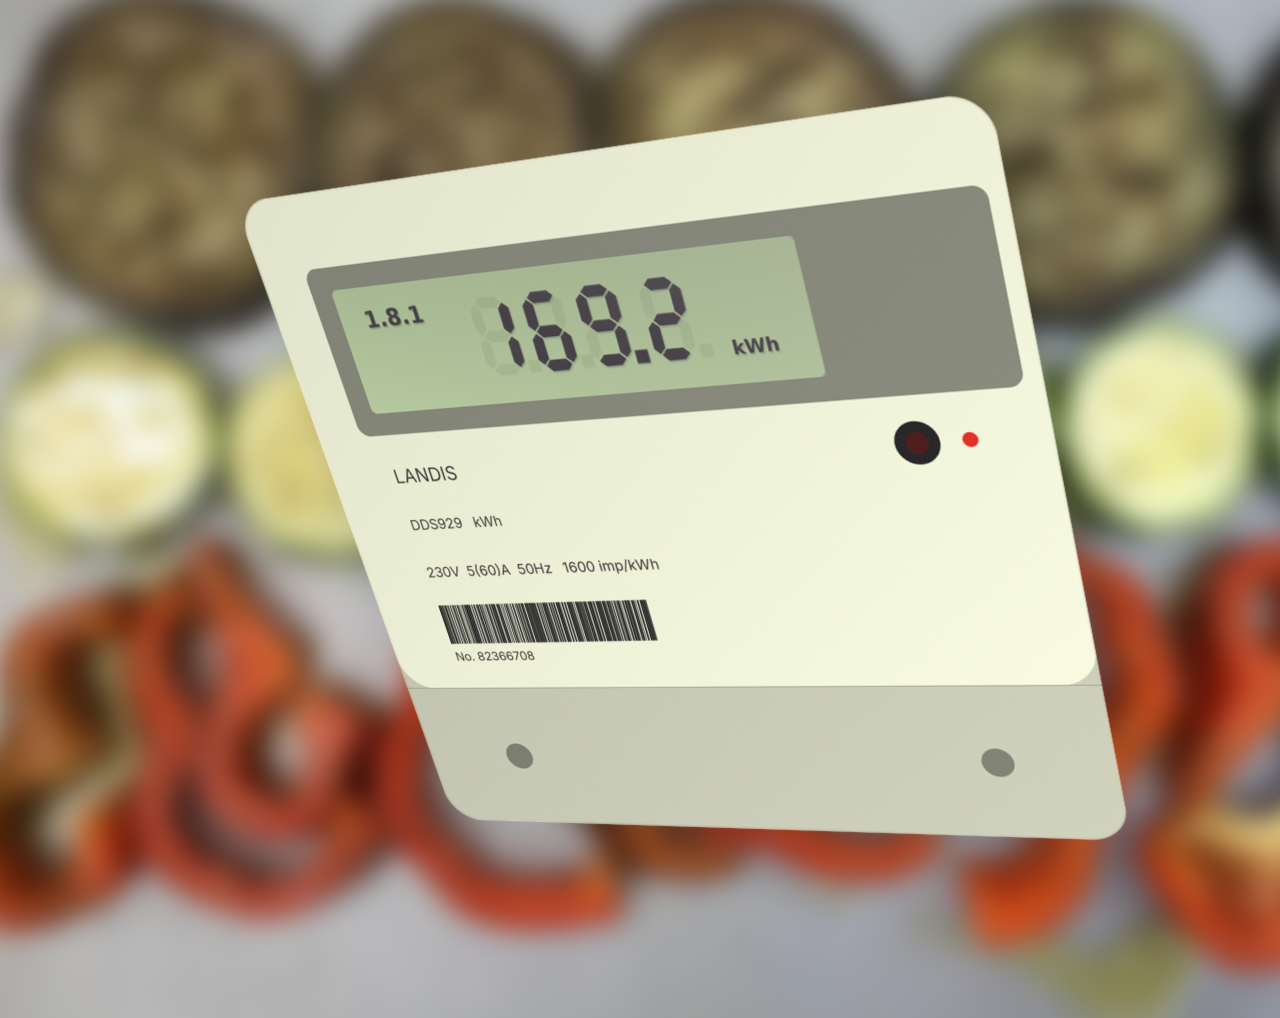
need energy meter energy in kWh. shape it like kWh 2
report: kWh 169.2
